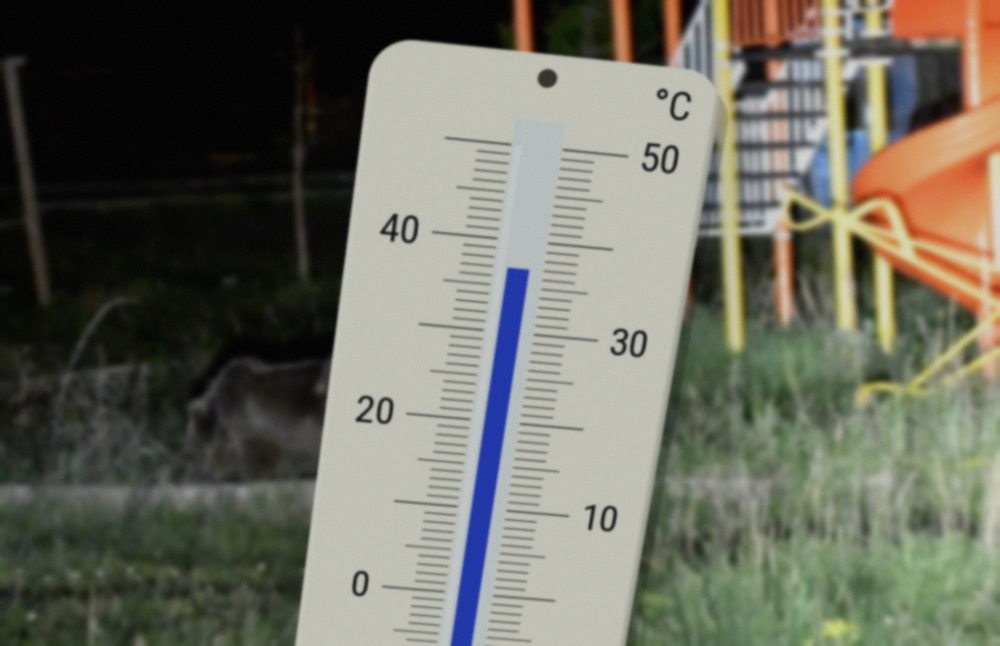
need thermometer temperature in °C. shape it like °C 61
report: °C 37
